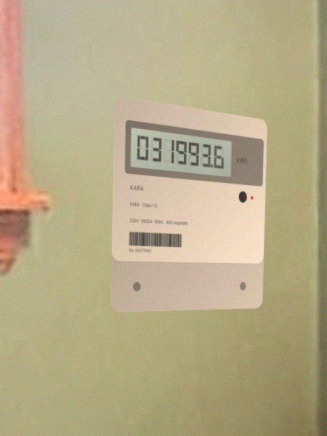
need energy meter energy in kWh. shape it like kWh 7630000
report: kWh 31993.6
